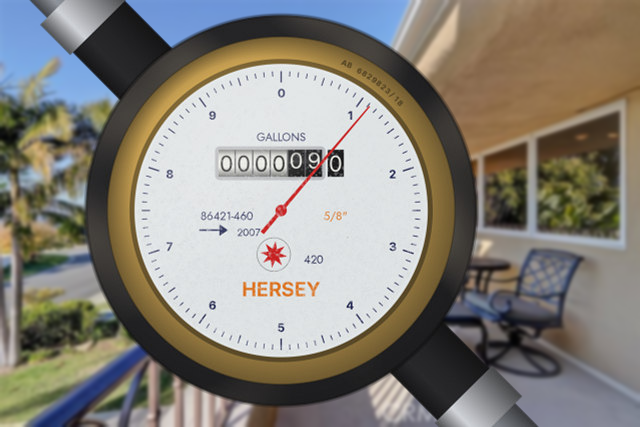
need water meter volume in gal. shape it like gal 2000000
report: gal 91.1
